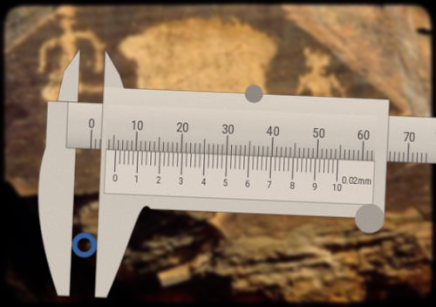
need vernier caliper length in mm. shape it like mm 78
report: mm 5.5
